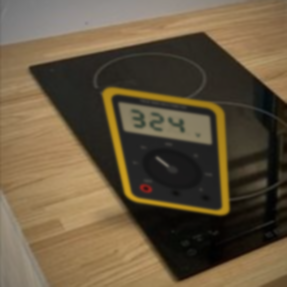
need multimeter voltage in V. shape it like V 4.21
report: V 324
